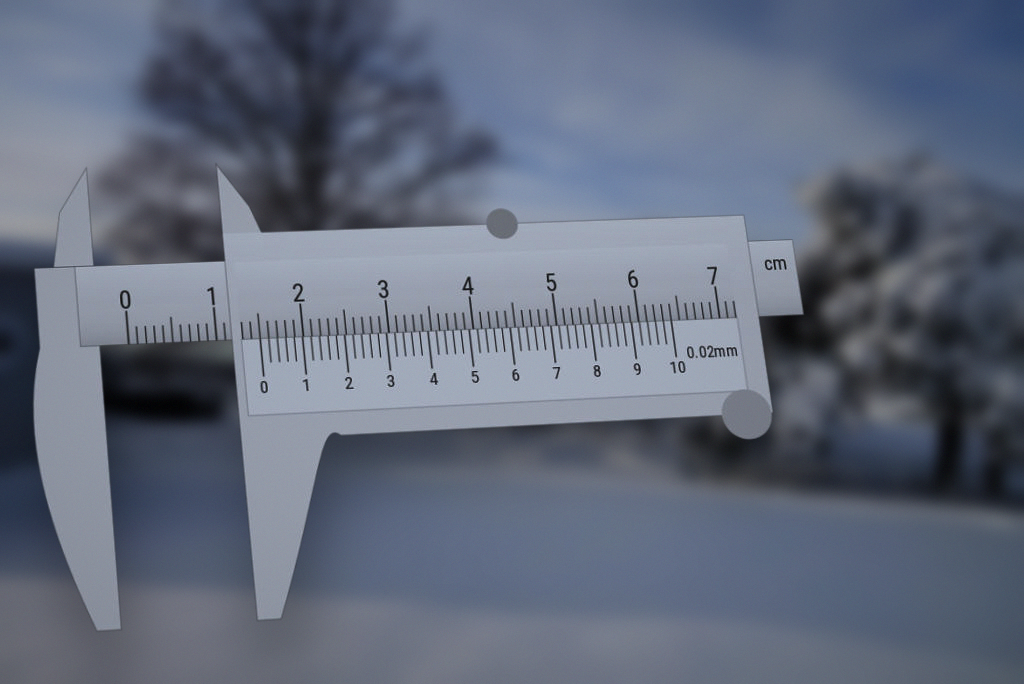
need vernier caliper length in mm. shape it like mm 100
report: mm 15.0
